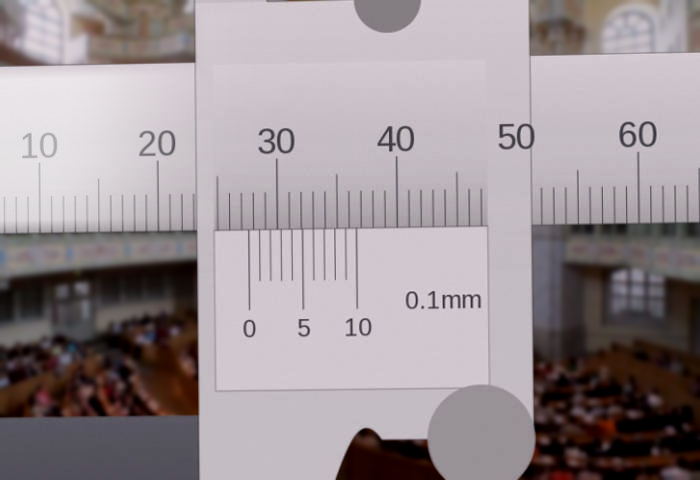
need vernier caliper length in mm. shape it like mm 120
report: mm 27.6
